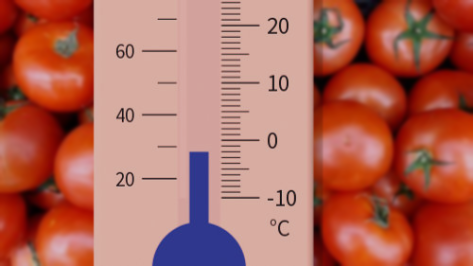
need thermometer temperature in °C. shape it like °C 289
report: °C -2
